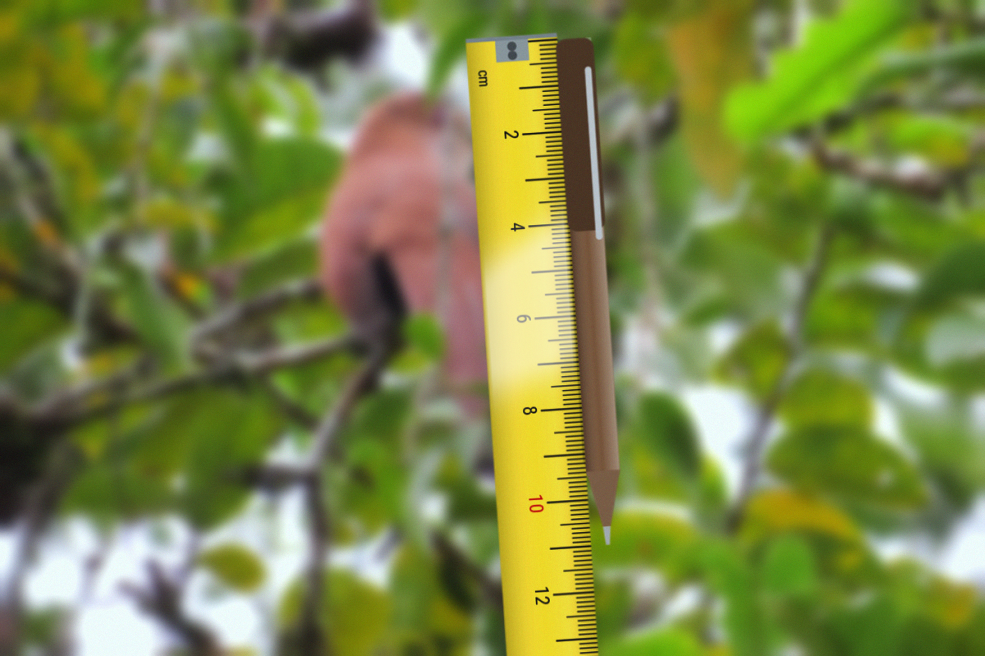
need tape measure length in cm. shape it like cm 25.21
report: cm 11
